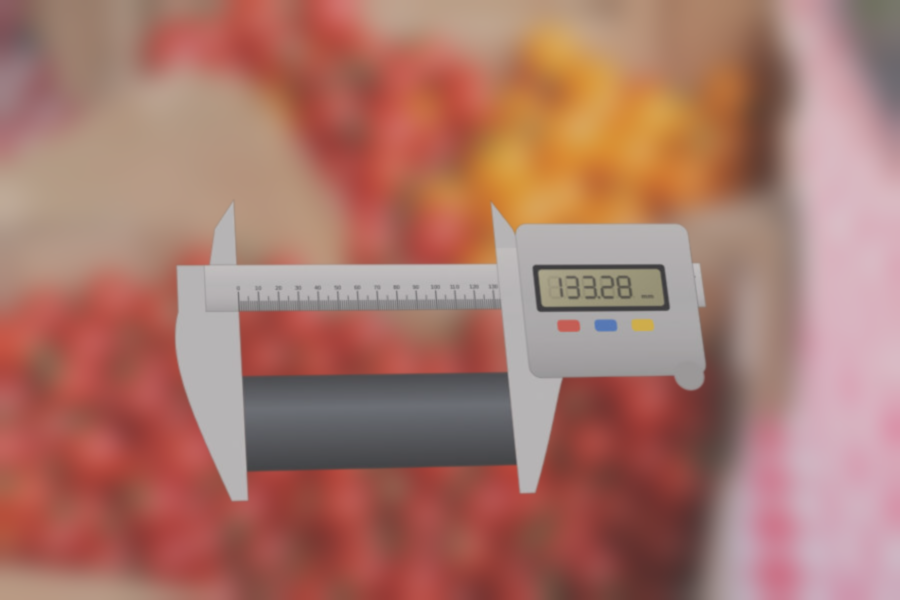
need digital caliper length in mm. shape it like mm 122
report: mm 133.28
